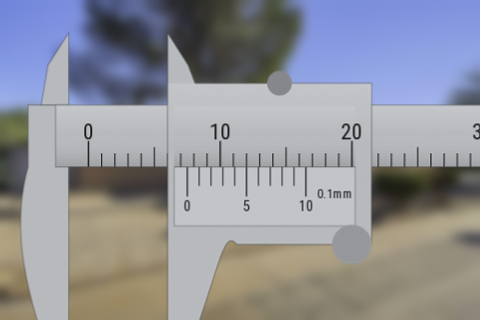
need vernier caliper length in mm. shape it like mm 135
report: mm 7.5
